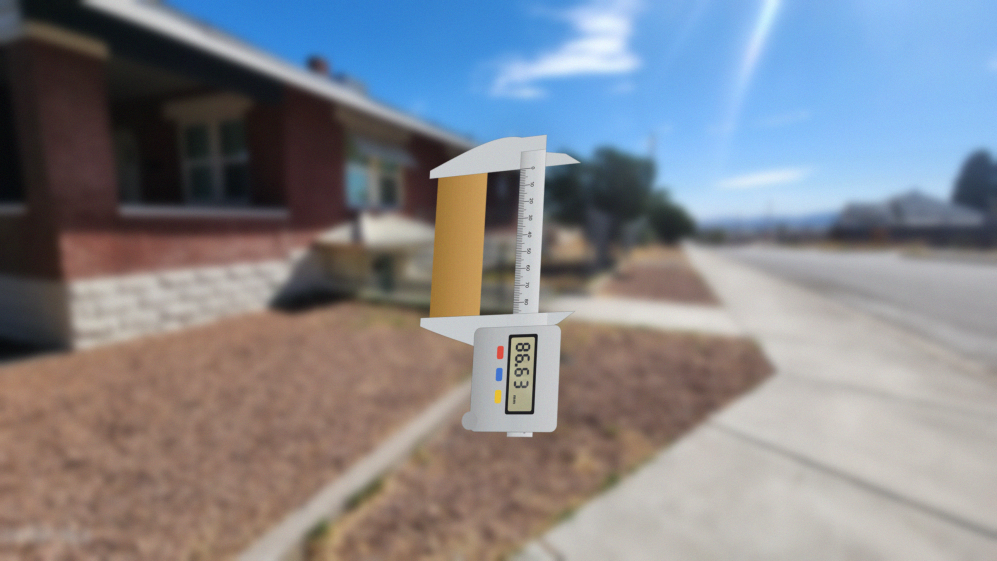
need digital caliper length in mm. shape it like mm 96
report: mm 86.63
